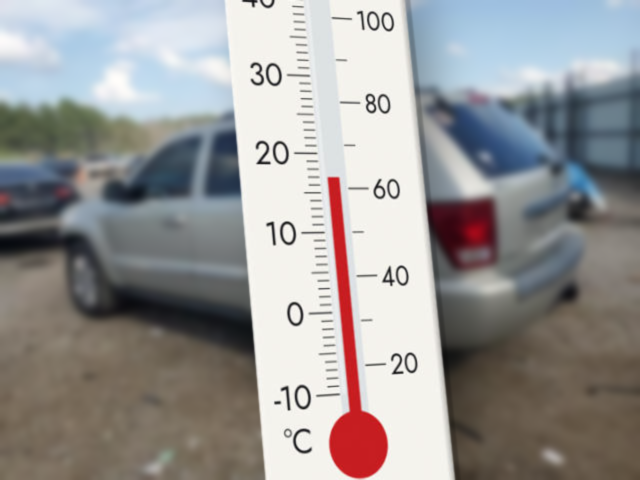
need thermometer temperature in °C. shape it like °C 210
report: °C 17
